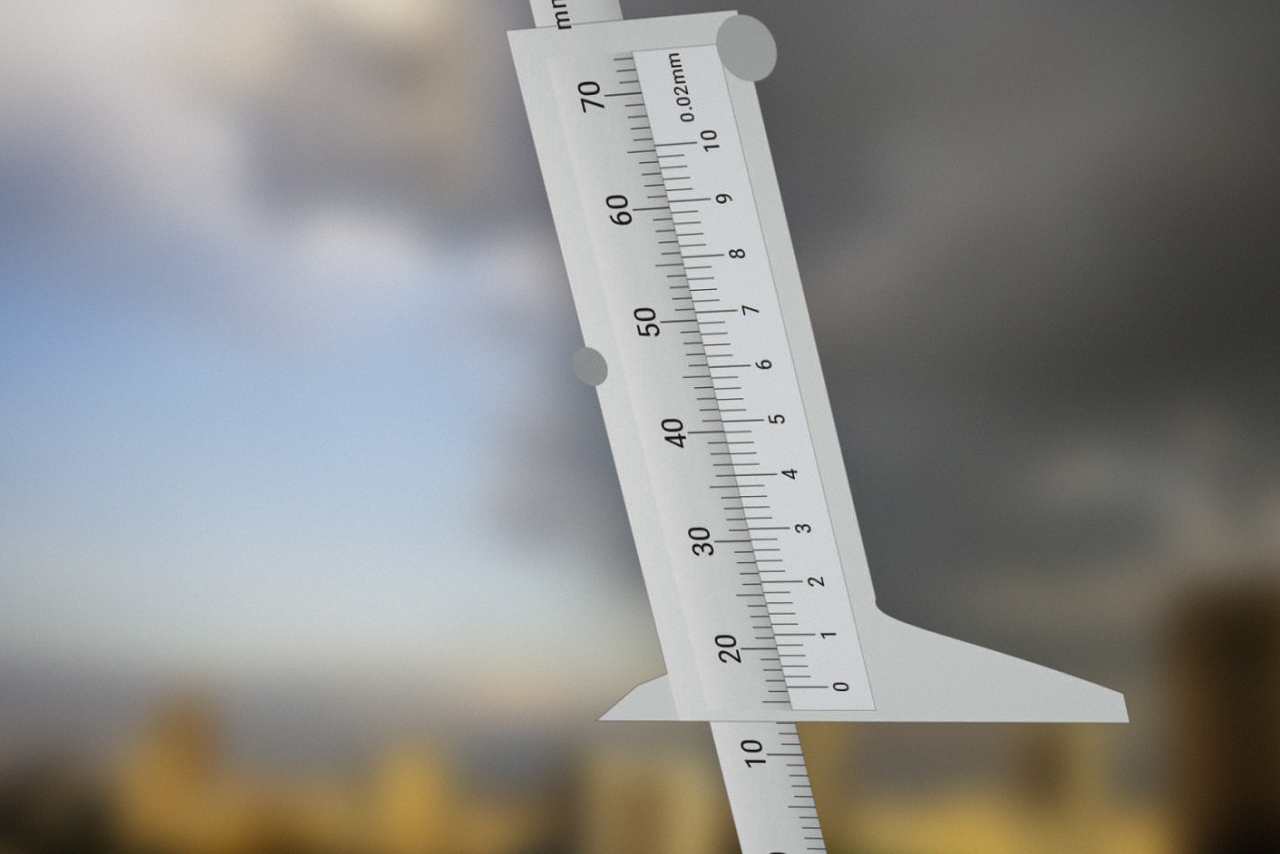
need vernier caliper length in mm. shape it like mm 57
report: mm 16.4
